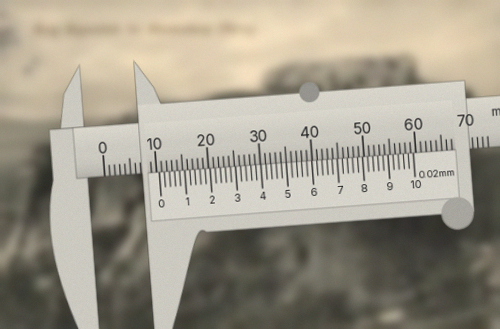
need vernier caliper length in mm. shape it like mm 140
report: mm 10.5
